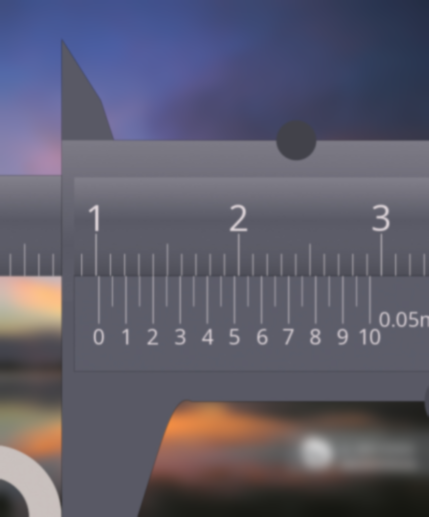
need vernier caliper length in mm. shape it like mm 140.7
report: mm 10.2
